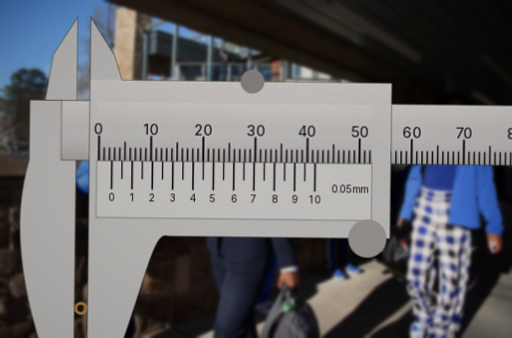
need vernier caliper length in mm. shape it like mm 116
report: mm 2.5
